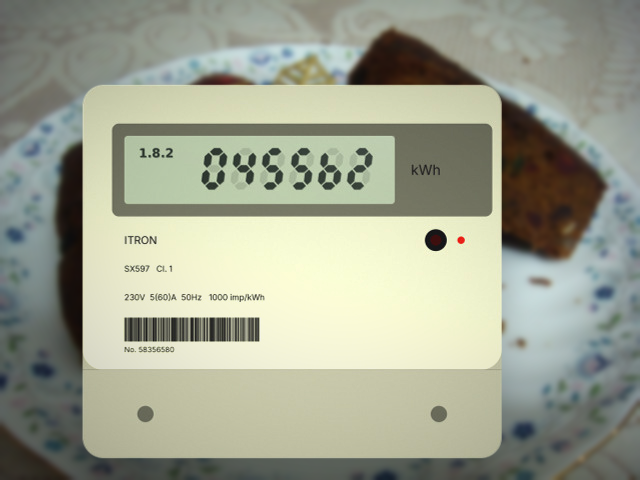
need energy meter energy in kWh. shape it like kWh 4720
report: kWh 45562
